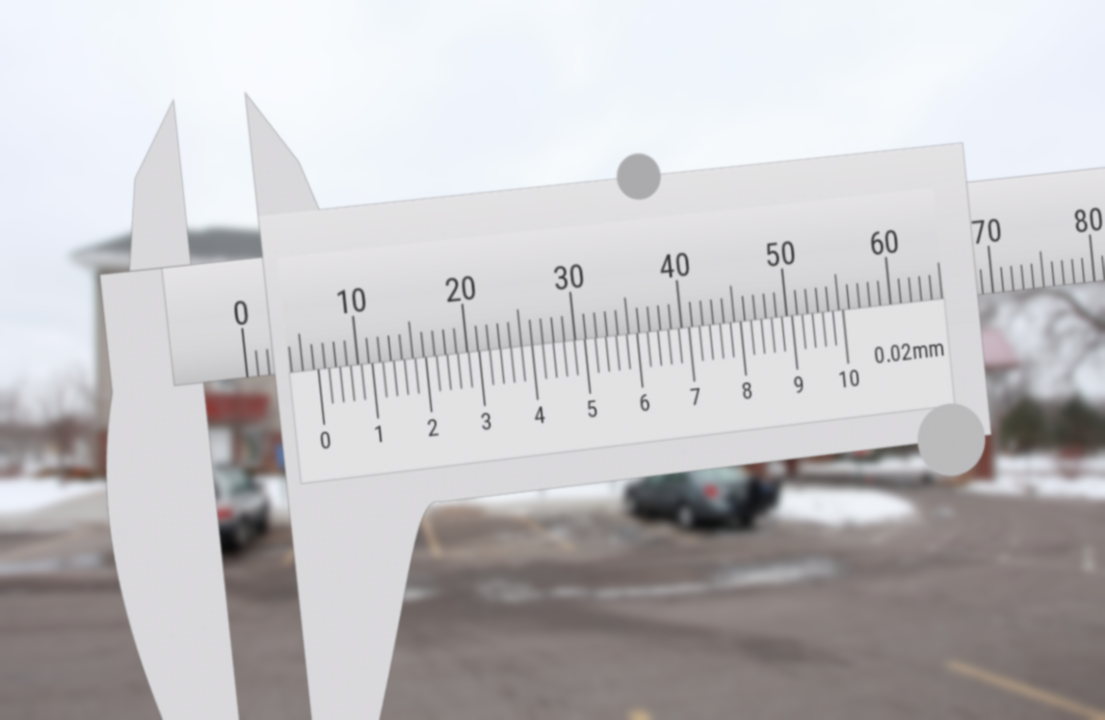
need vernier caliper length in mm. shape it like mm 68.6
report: mm 6.4
